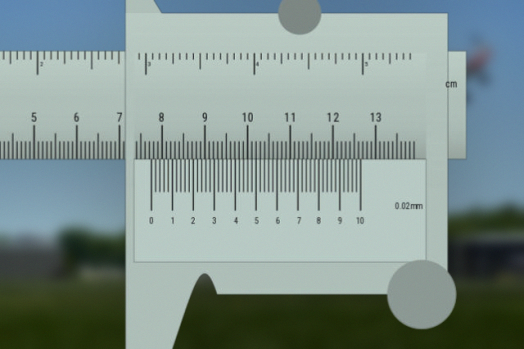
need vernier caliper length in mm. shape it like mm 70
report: mm 77.5
